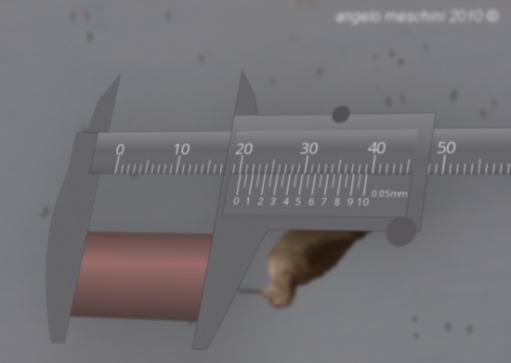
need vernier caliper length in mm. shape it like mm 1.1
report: mm 20.2
